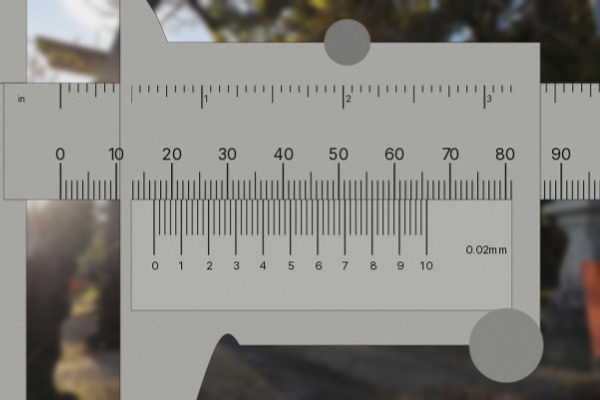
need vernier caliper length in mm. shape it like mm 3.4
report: mm 16.8
